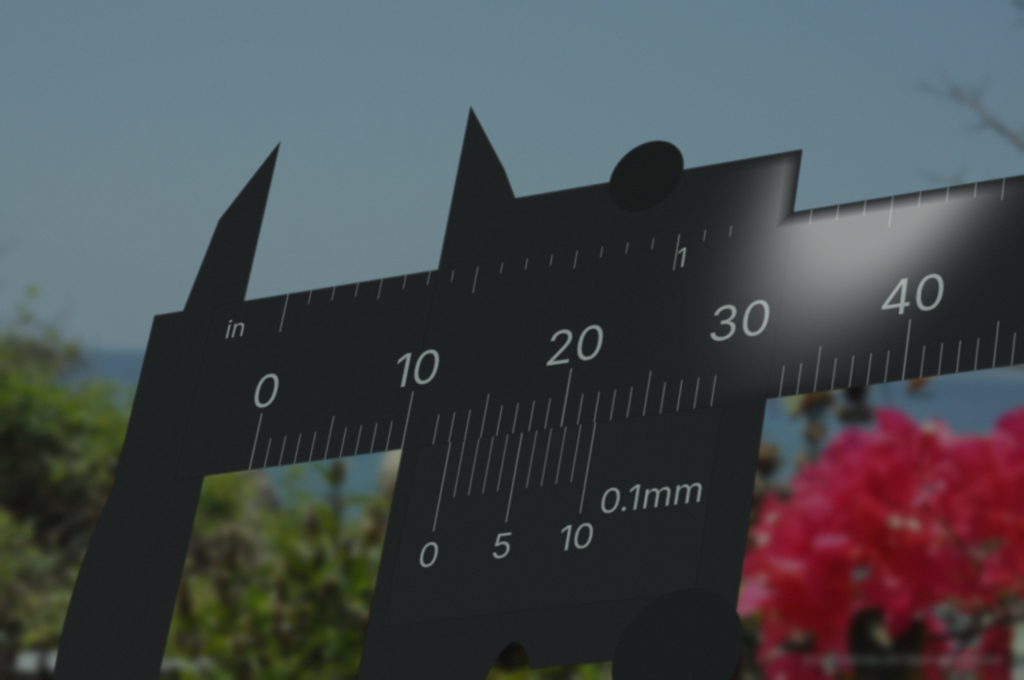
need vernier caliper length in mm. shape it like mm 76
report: mm 13.1
